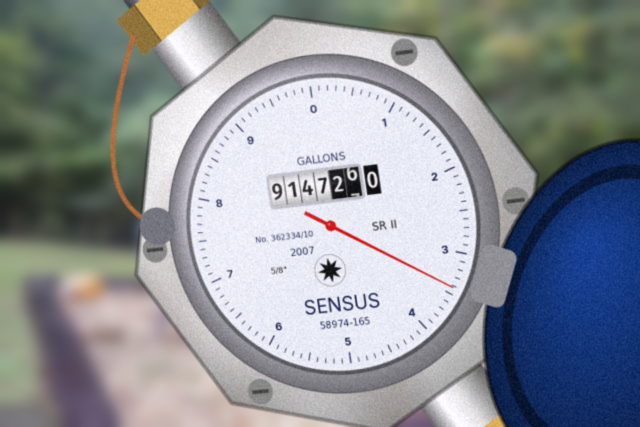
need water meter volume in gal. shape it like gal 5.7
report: gal 9147263.4
